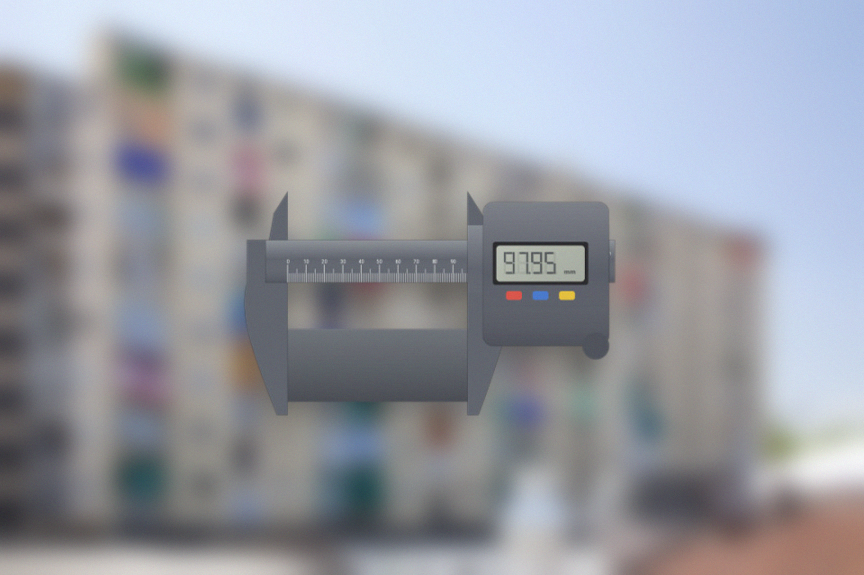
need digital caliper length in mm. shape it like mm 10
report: mm 97.95
